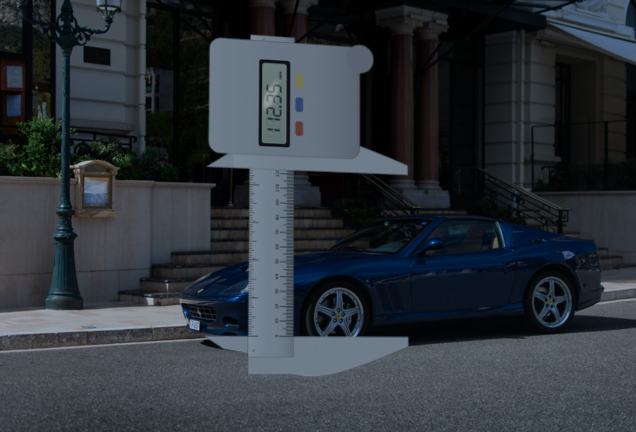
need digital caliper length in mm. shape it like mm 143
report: mm 112.35
